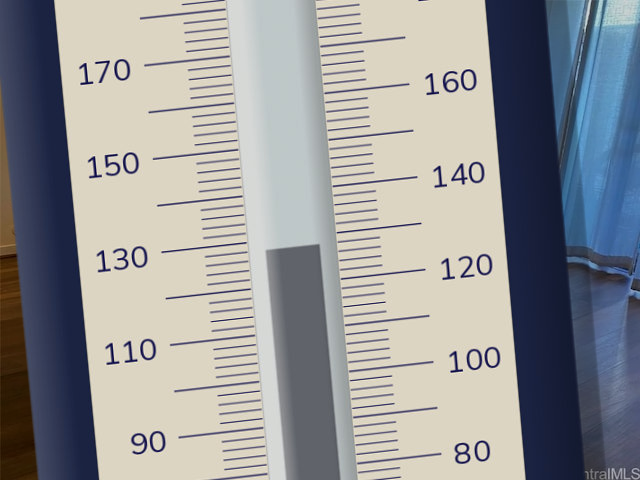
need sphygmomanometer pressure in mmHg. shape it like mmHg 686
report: mmHg 128
